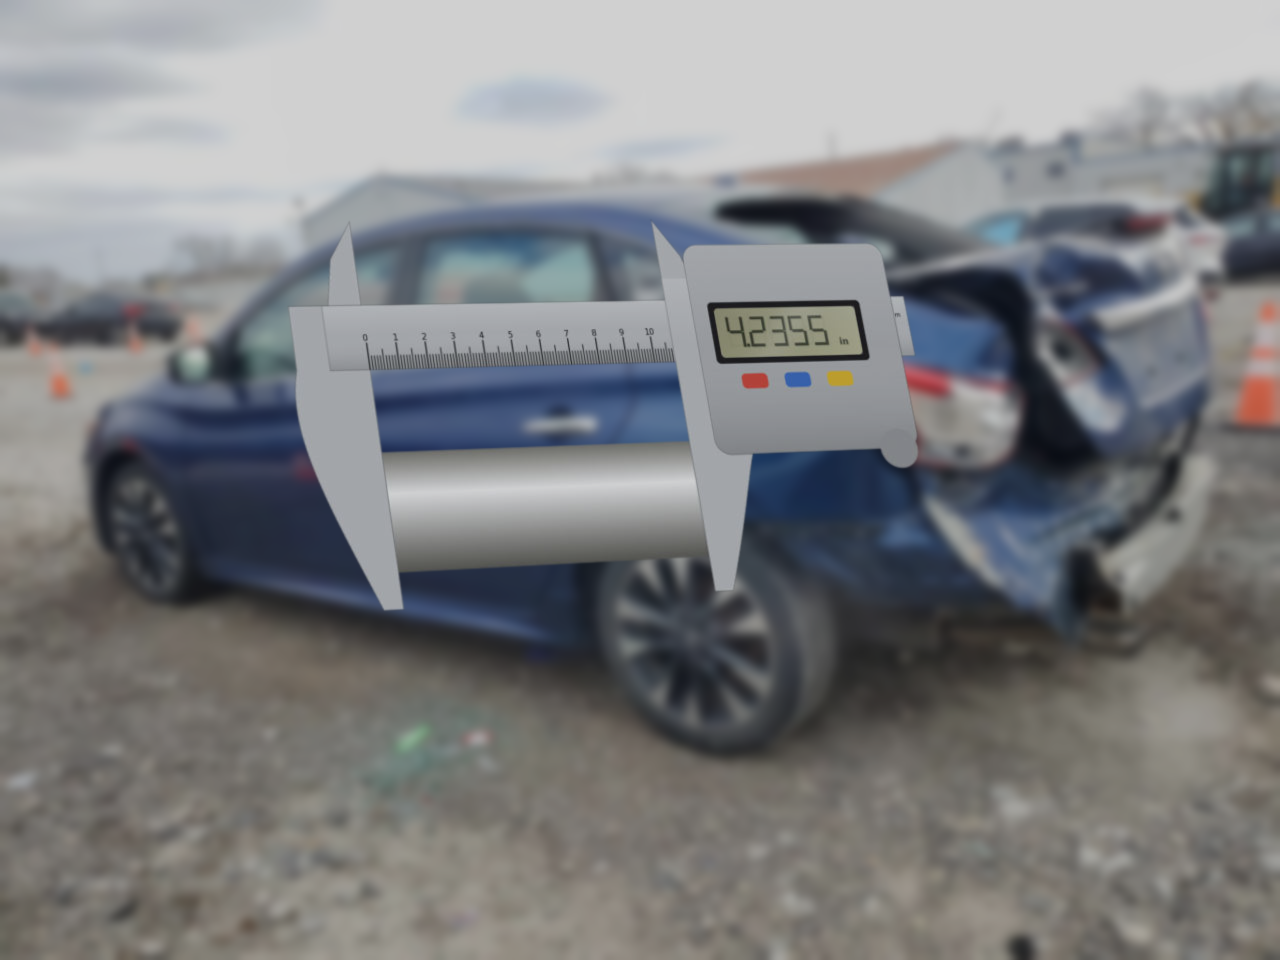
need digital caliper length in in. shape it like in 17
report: in 4.2355
